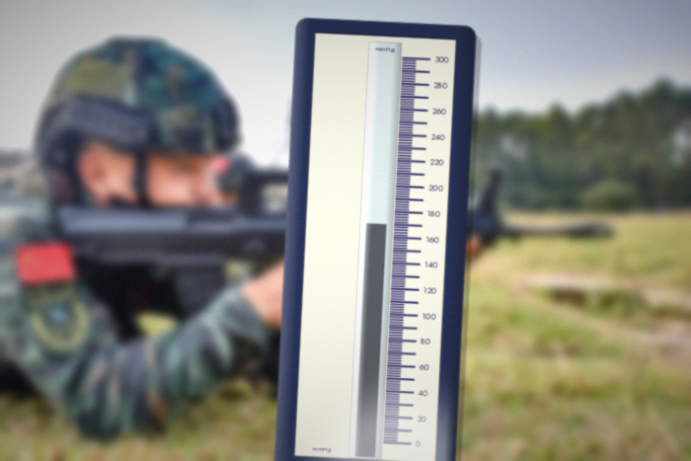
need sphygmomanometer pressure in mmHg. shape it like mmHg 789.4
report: mmHg 170
